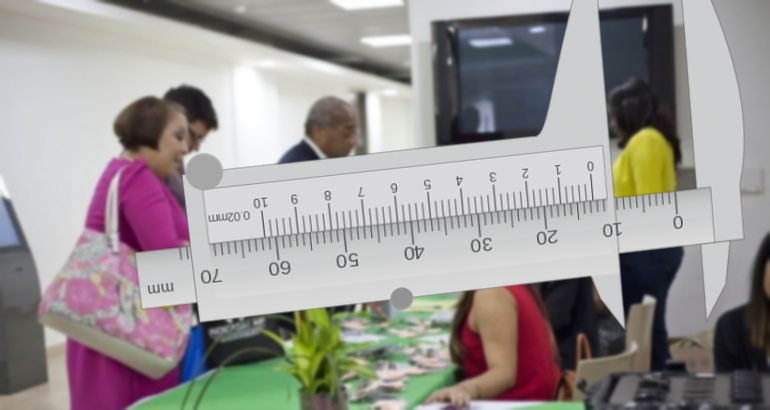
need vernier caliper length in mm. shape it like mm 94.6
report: mm 12.6
